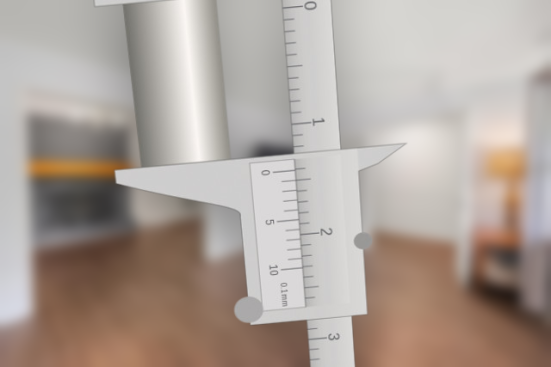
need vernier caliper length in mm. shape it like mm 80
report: mm 14.1
